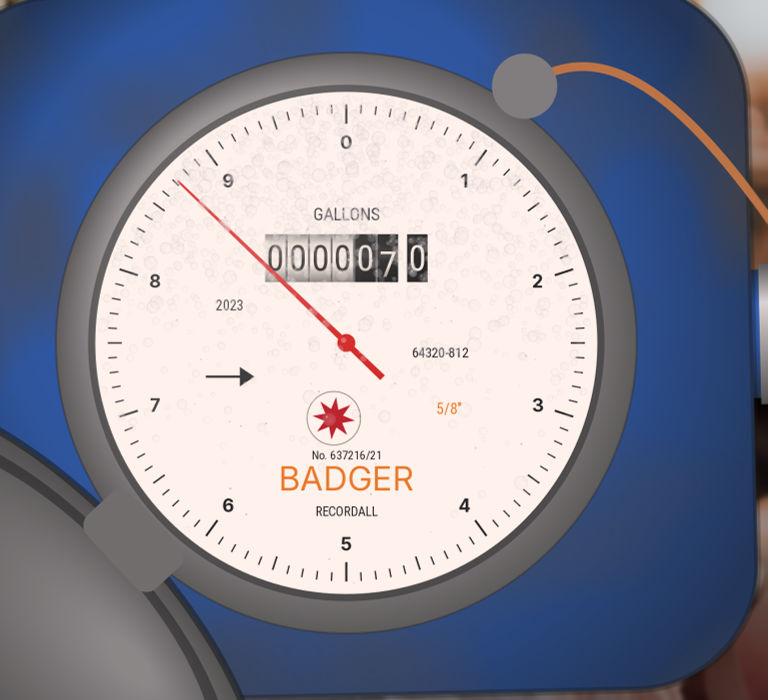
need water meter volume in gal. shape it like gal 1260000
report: gal 68.7
